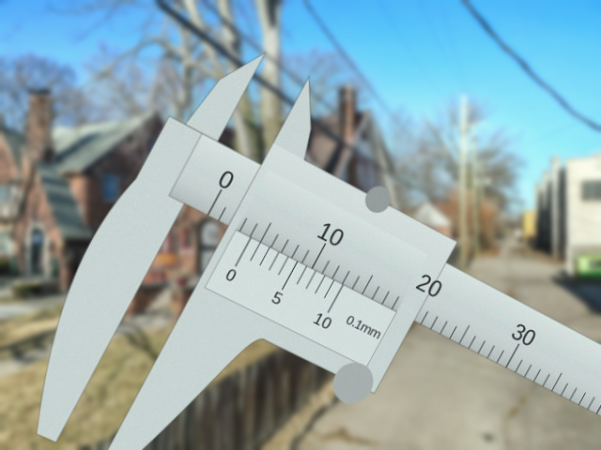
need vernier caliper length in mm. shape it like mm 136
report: mm 4.1
